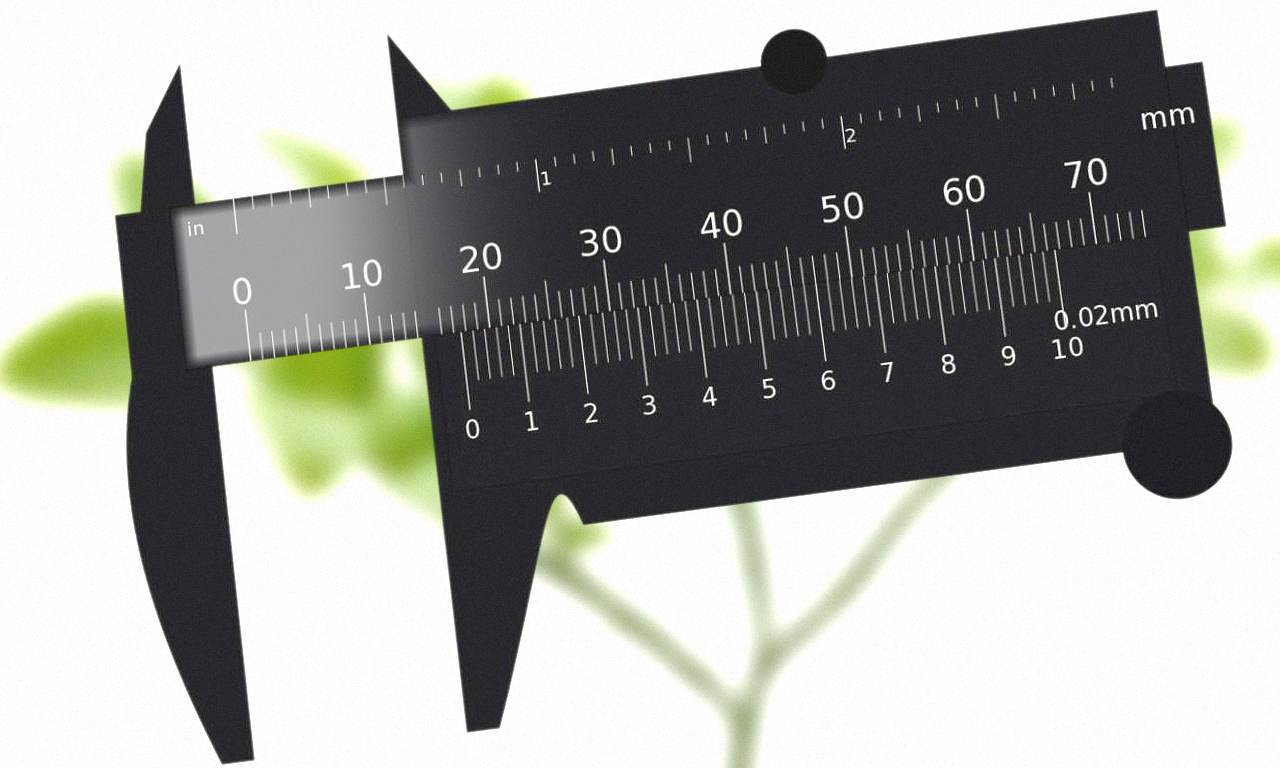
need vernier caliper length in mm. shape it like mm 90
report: mm 17.6
